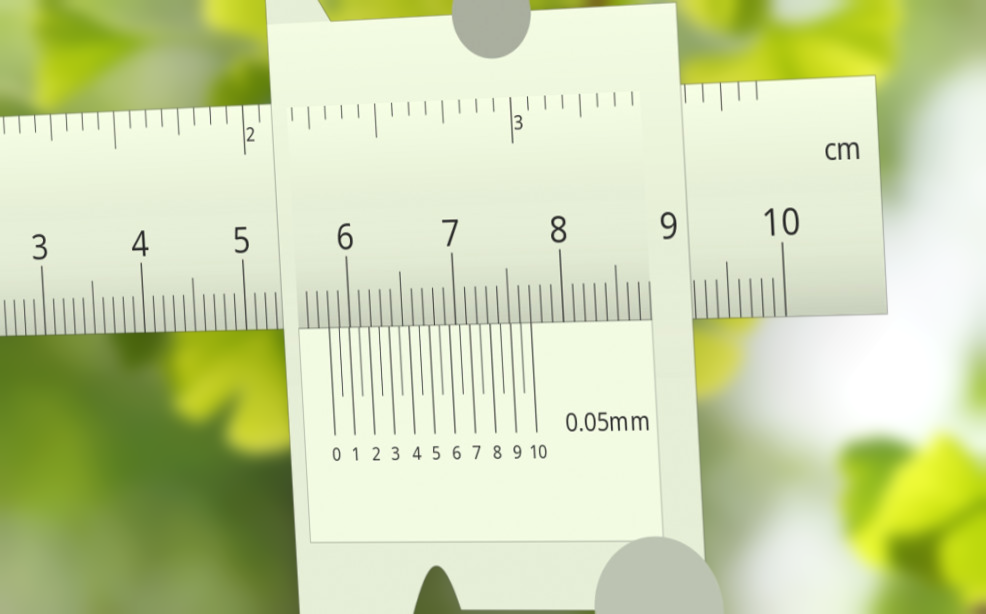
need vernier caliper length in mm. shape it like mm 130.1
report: mm 58.0
